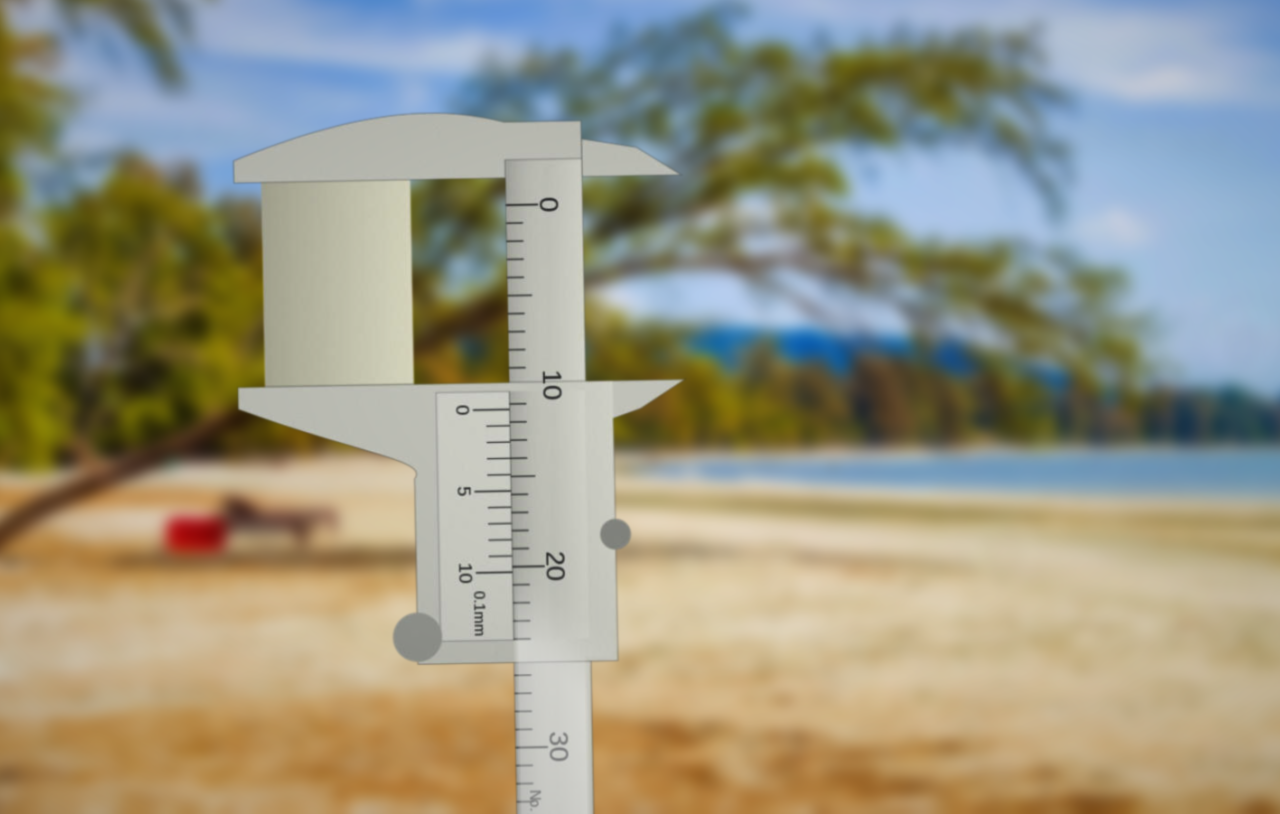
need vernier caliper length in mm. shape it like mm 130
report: mm 11.3
